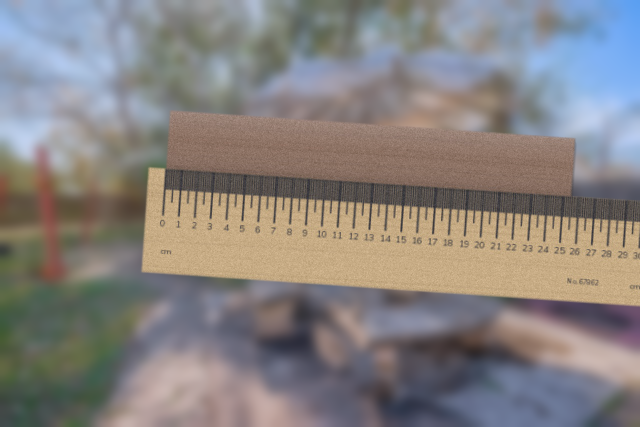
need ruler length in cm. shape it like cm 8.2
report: cm 25.5
